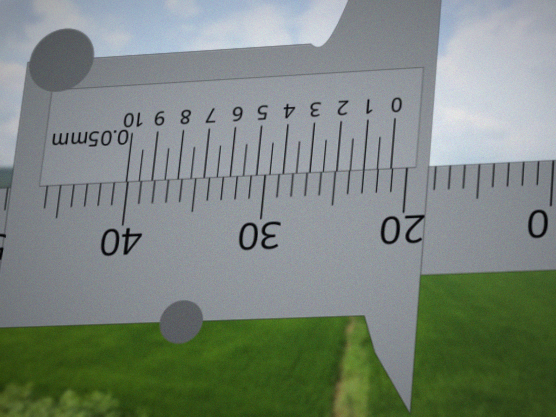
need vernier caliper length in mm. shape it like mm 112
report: mm 21.1
